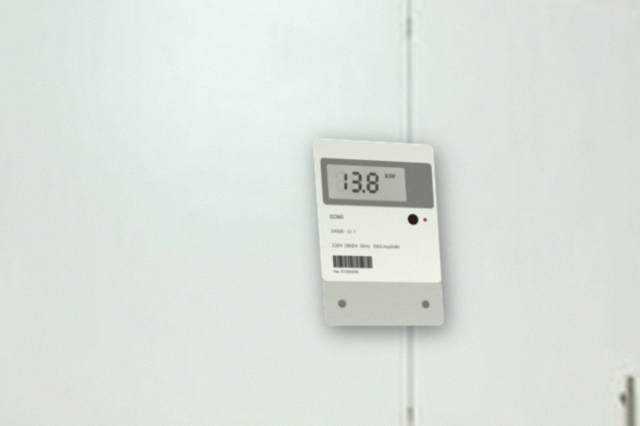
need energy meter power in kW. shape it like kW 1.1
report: kW 13.8
